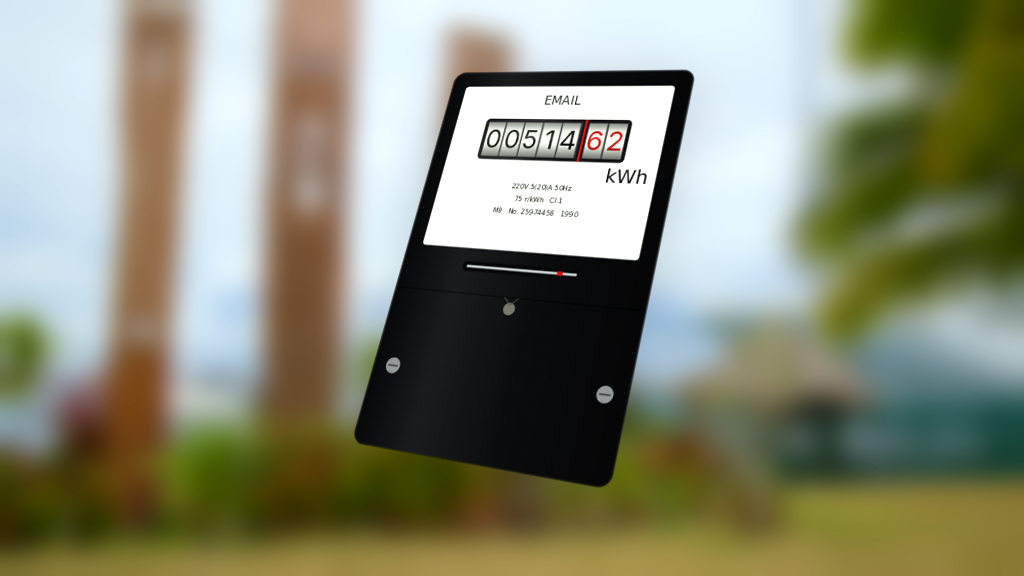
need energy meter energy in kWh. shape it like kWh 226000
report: kWh 514.62
